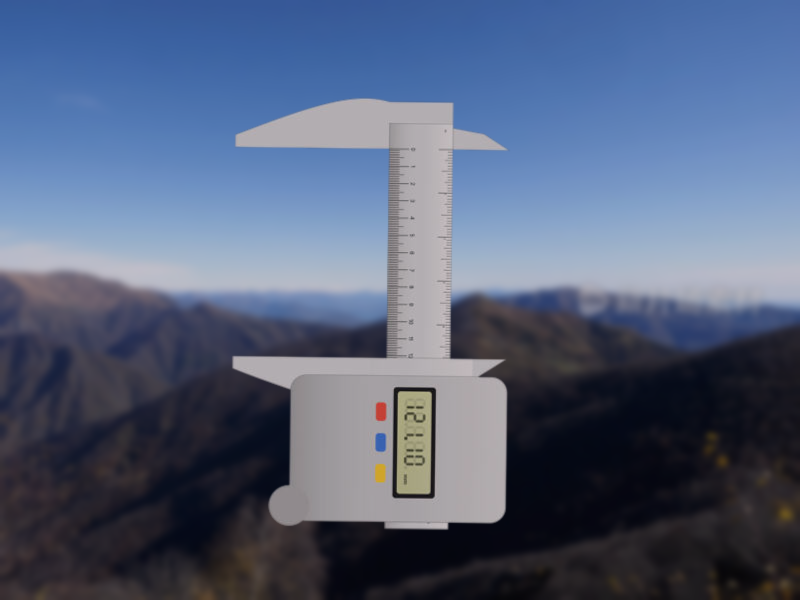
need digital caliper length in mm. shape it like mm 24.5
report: mm 121.10
